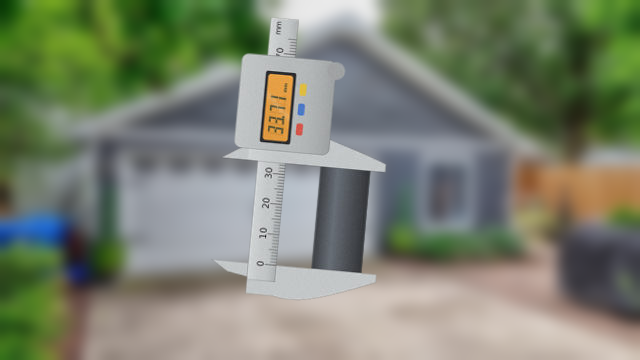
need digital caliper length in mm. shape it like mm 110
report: mm 33.71
